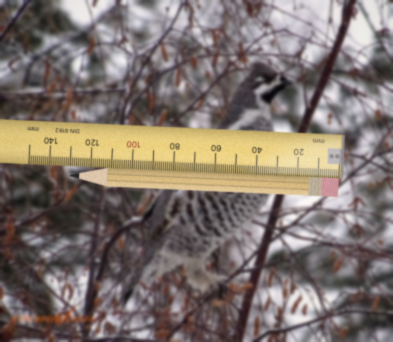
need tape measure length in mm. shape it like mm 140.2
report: mm 130
